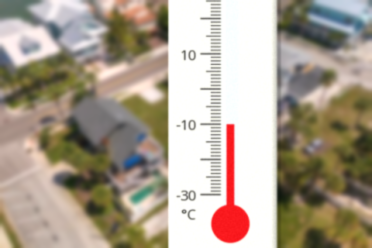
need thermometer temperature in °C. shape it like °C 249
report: °C -10
